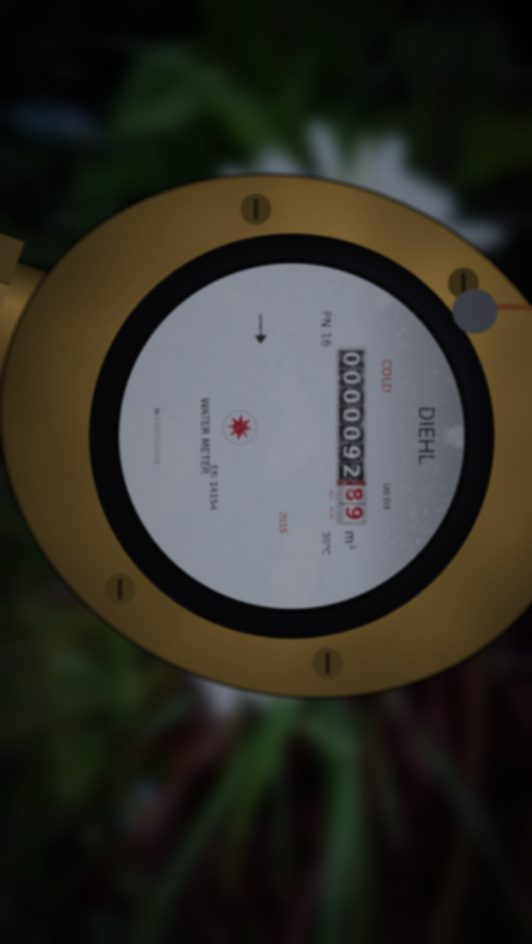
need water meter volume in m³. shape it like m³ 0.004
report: m³ 92.89
